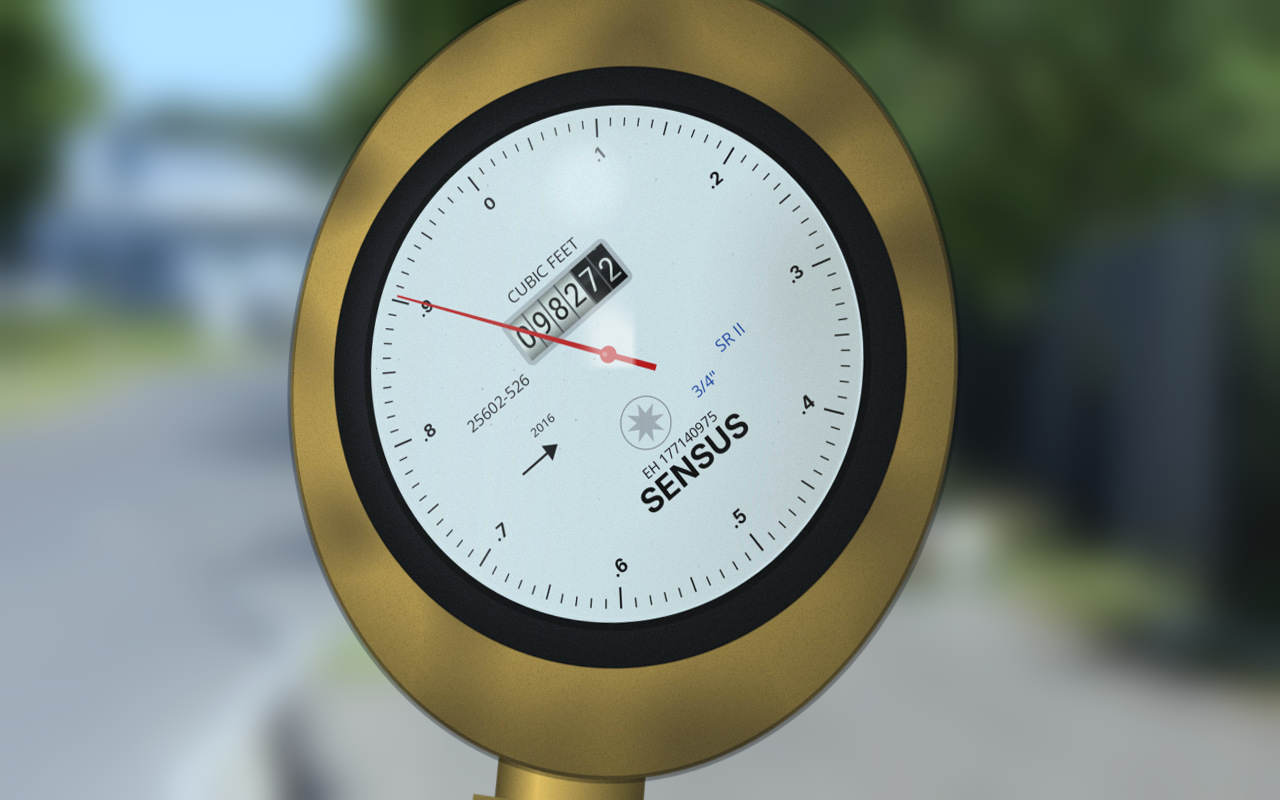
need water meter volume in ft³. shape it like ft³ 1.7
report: ft³ 98271.90
